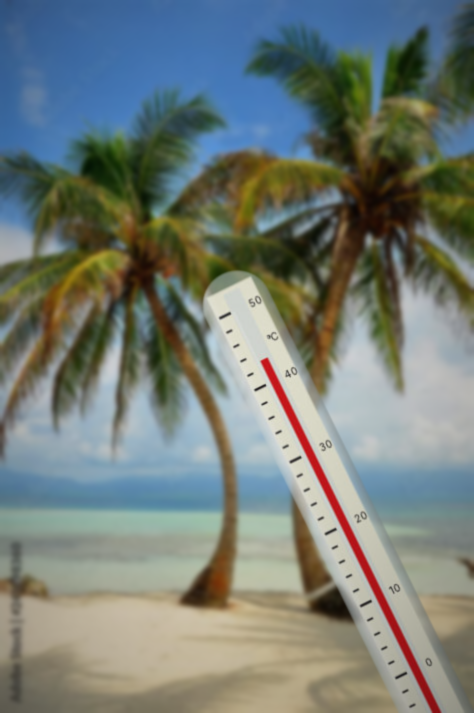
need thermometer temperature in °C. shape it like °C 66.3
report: °C 43
